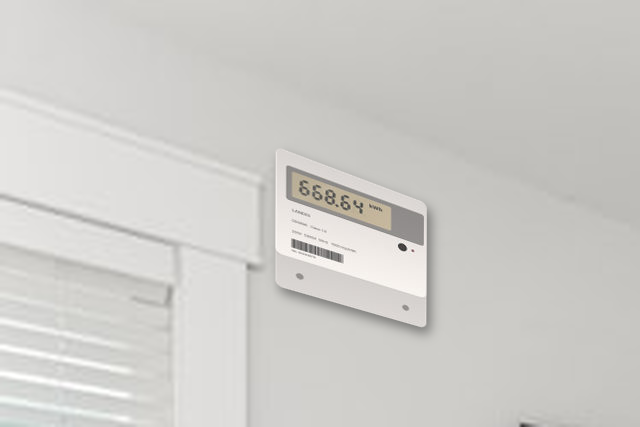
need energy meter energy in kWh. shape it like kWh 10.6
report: kWh 668.64
